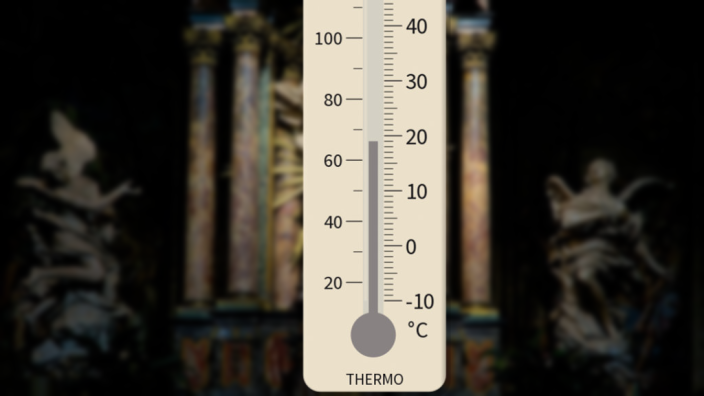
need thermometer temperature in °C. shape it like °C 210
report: °C 19
